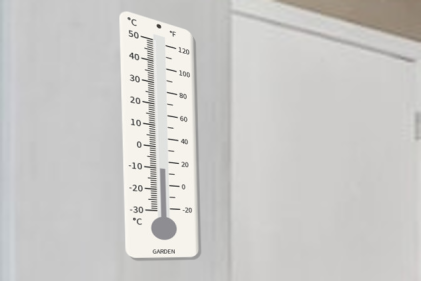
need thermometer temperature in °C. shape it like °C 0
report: °C -10
